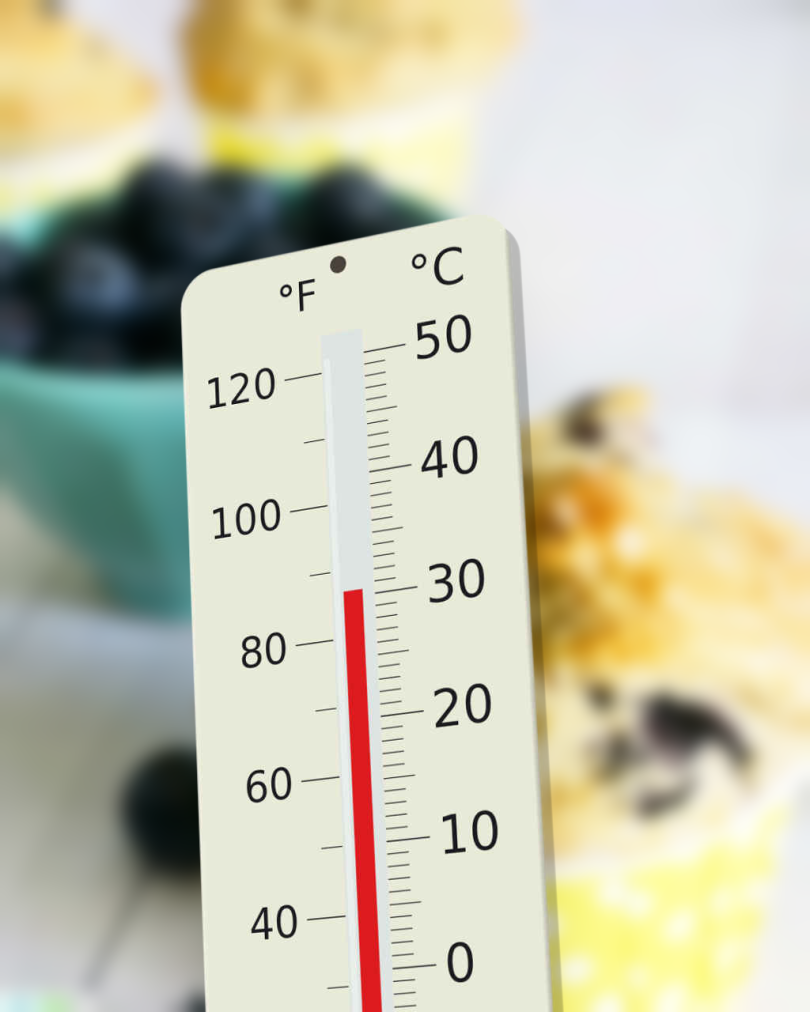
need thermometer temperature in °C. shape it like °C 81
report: °C 30.5
